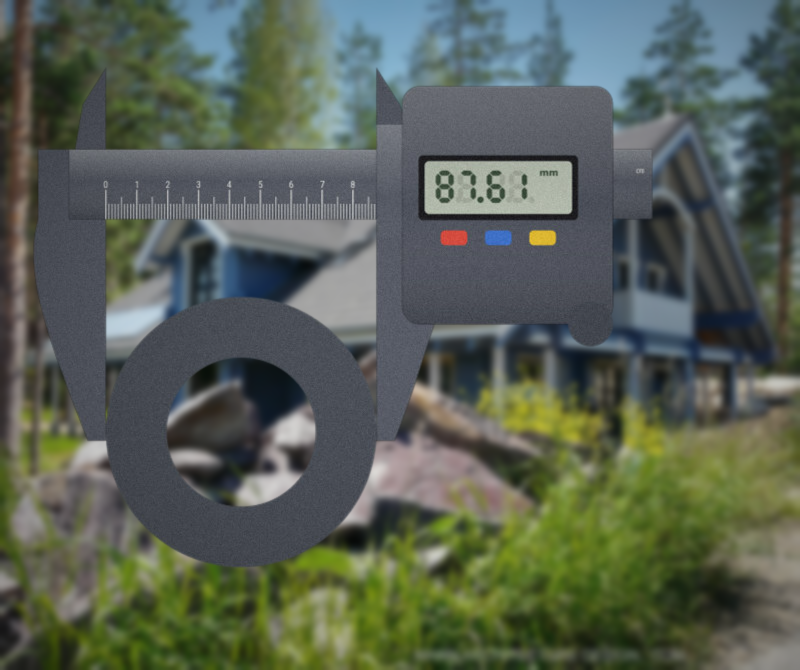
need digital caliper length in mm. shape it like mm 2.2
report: mm 87.61
